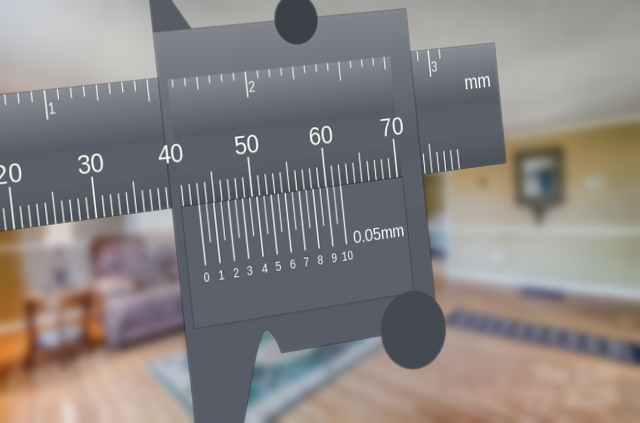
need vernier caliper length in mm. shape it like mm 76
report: mm 43.0
